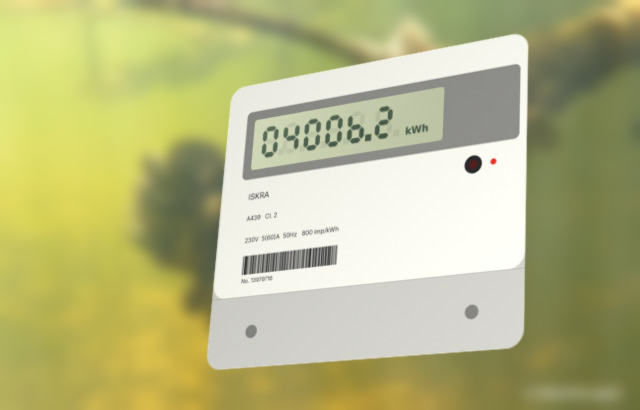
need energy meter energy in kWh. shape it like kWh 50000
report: kWh 4006.2
